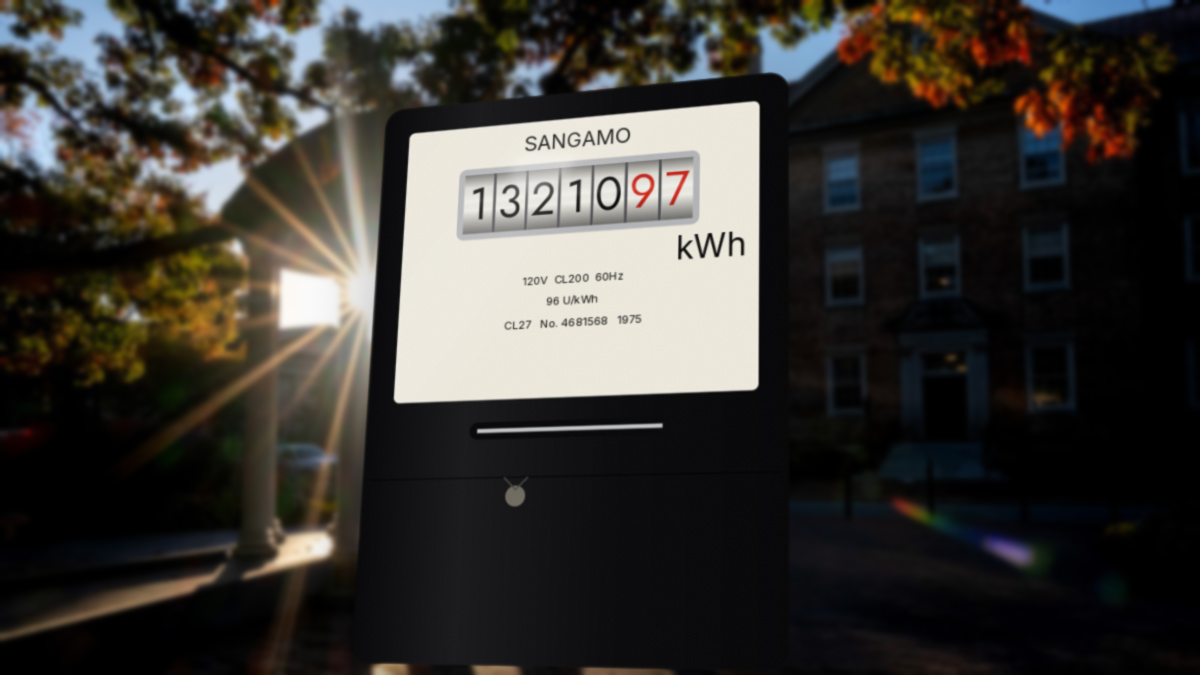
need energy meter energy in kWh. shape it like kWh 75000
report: kWh 13210.97
